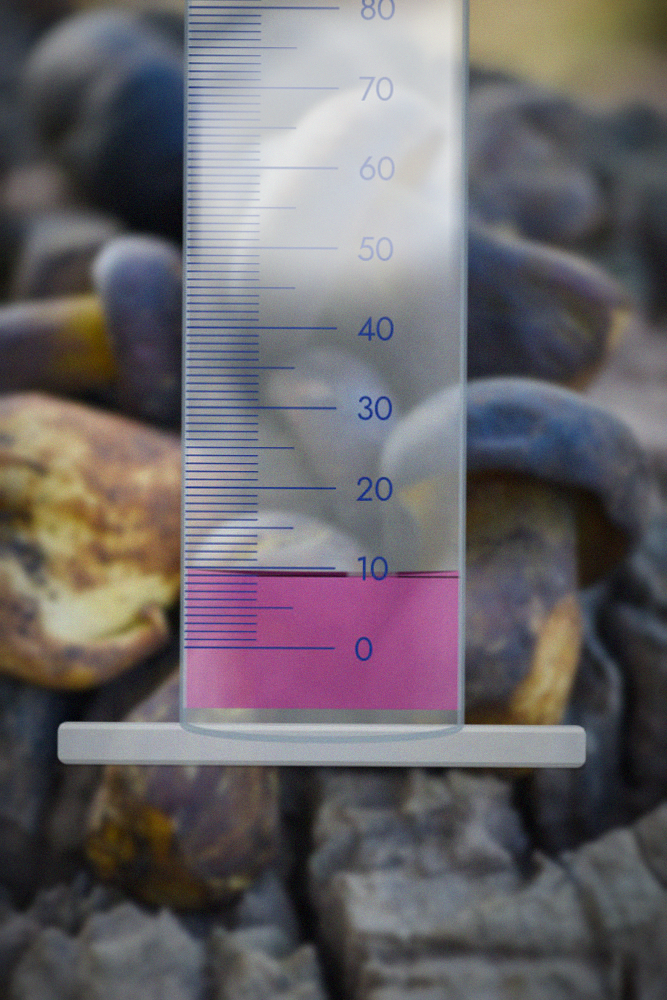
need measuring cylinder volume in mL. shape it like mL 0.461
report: mL 9
